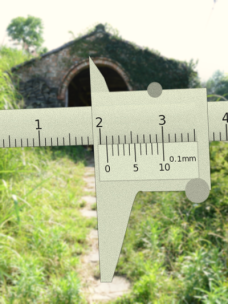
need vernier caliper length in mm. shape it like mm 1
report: mm 21.0
